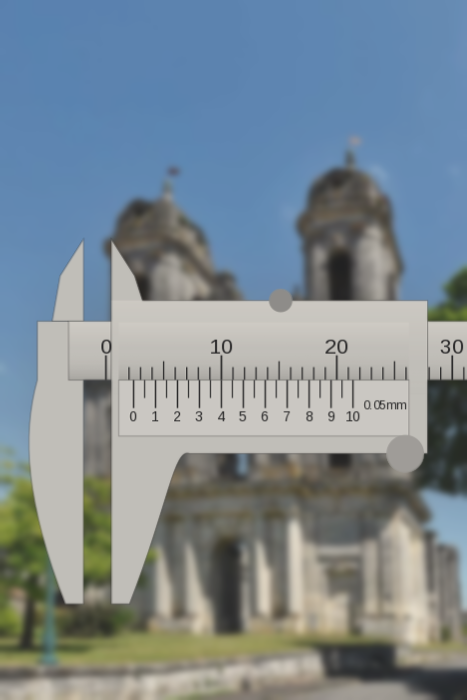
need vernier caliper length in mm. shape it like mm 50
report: mm 2.4
